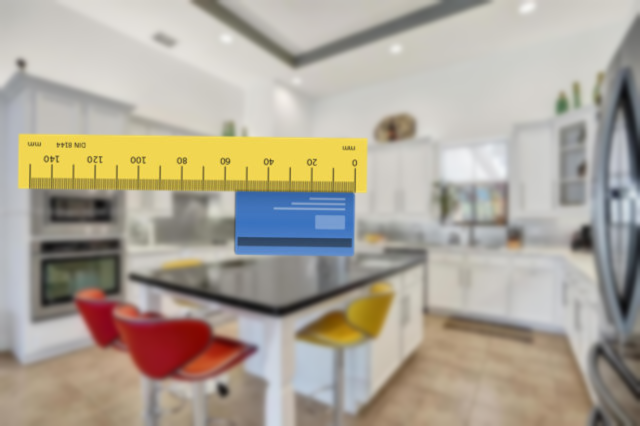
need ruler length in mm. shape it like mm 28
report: mm 55
